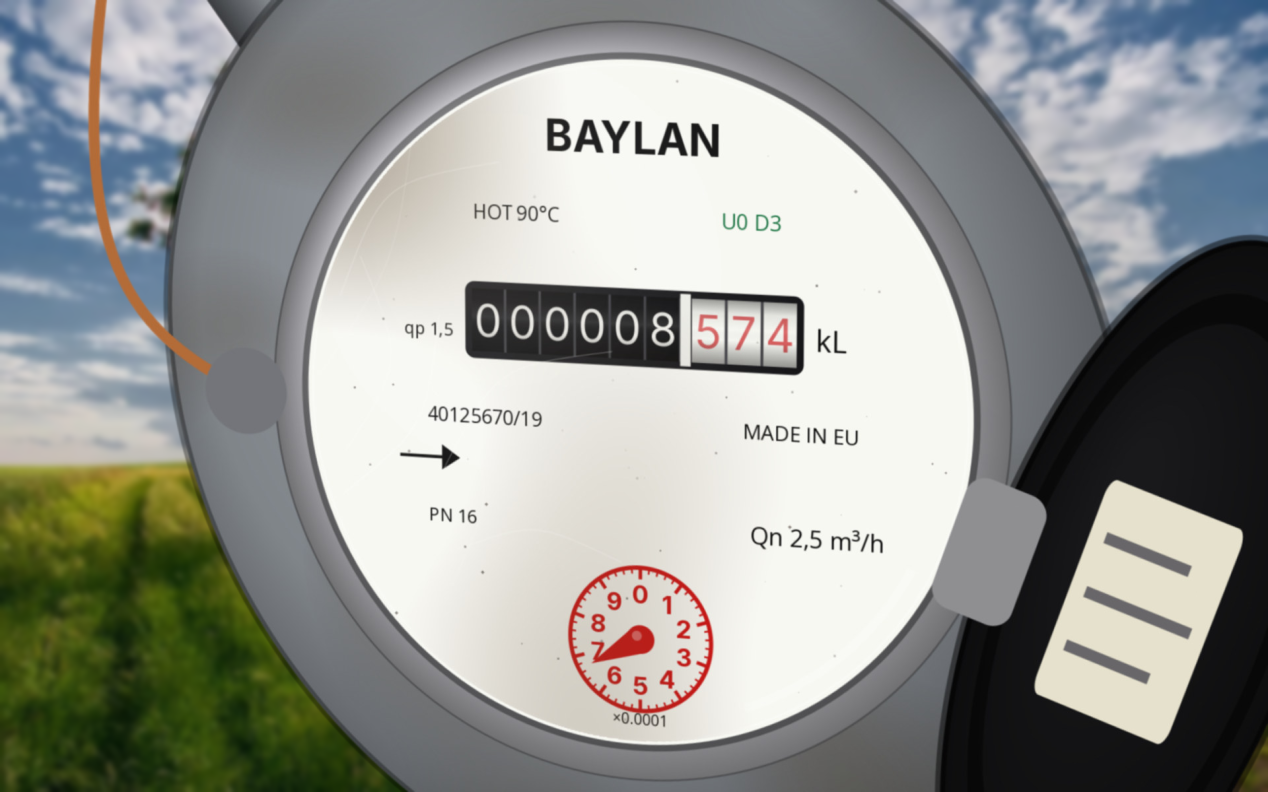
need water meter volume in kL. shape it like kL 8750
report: kL 8.5746
